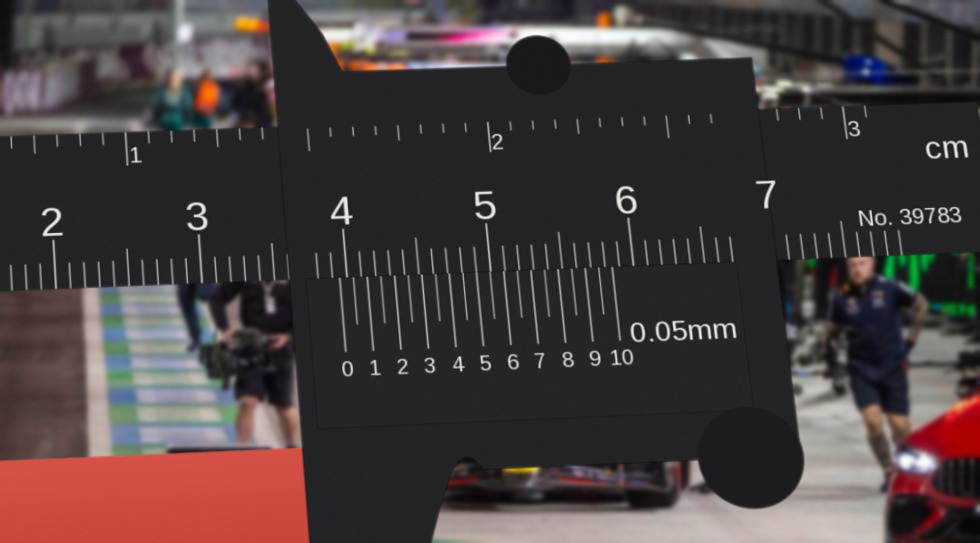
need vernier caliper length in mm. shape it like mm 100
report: mm 39.5
